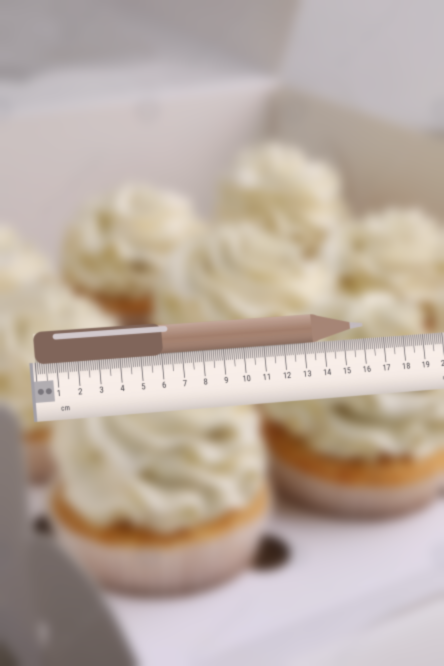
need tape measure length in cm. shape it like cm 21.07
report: cm 16
